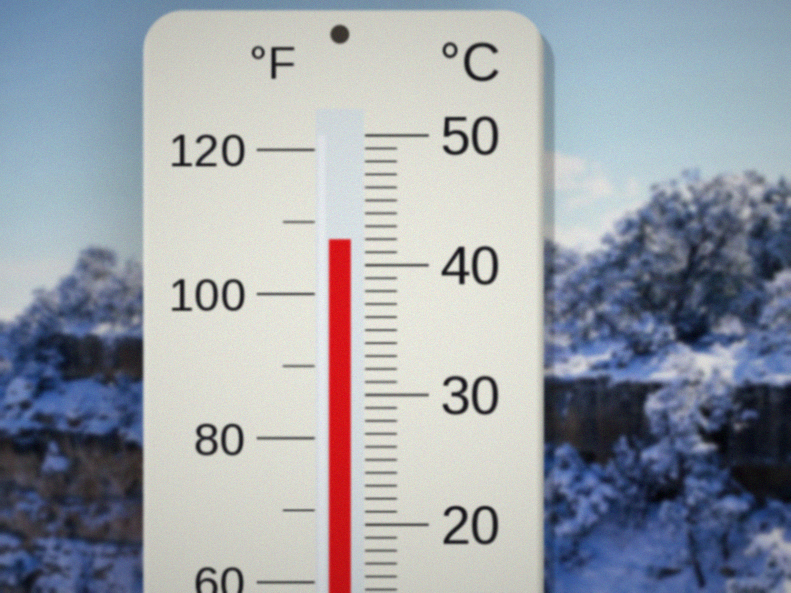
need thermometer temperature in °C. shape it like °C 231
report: °C 42
